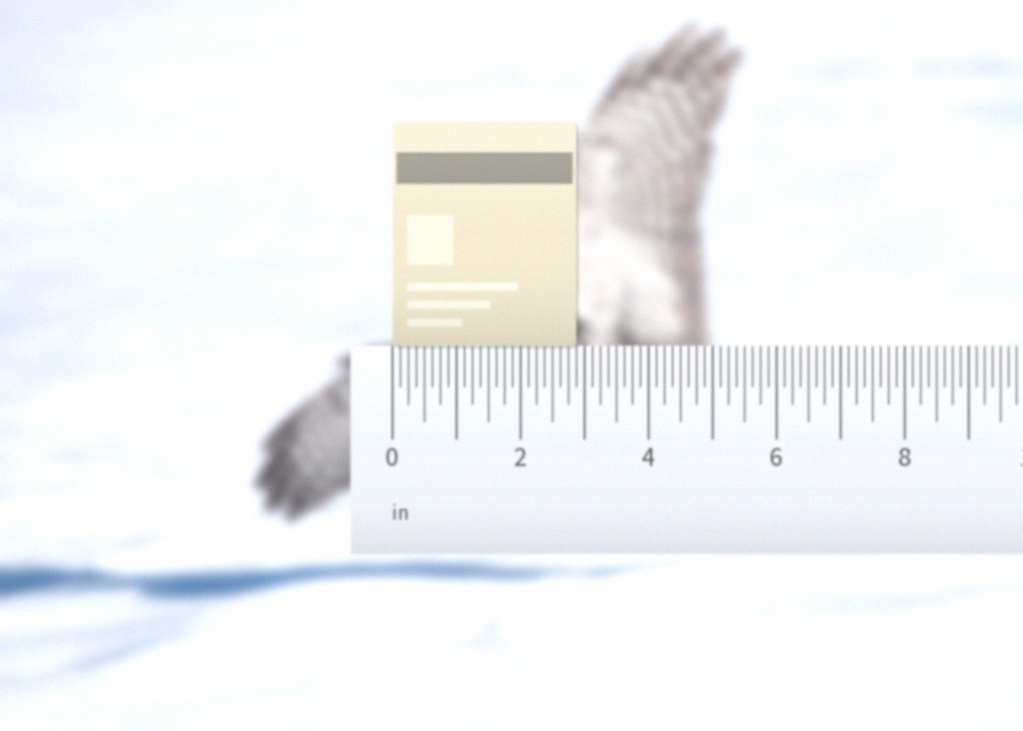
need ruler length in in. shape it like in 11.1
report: in 2.875
